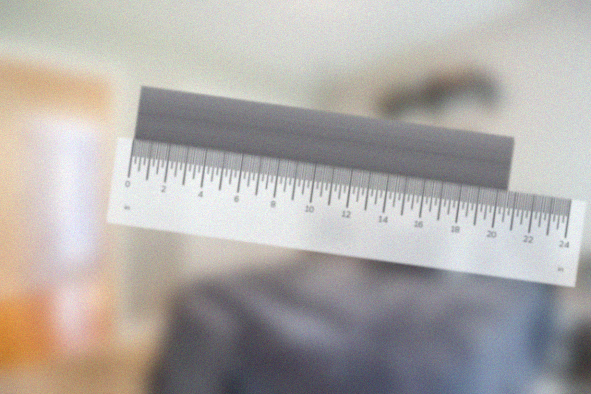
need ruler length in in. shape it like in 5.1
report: in 20.5
